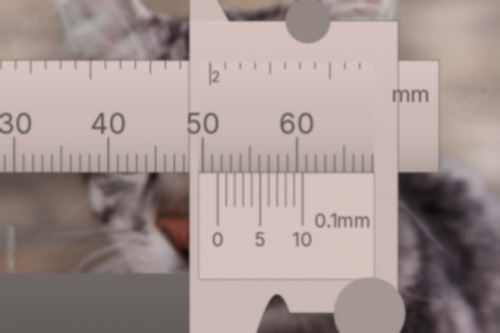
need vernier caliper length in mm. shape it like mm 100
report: mm 51.6
